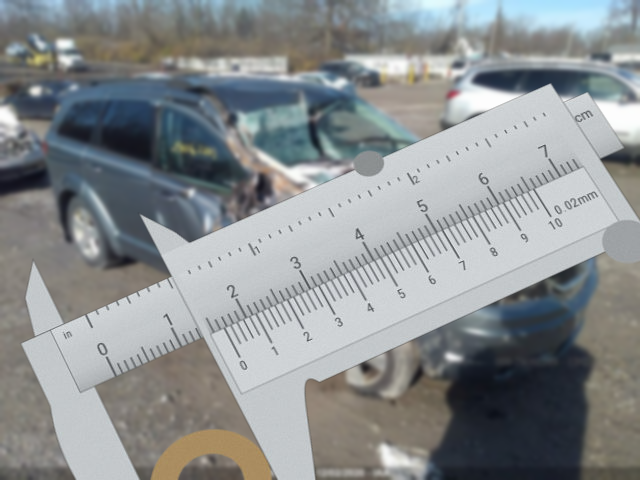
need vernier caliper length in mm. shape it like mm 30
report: mm 16.6
